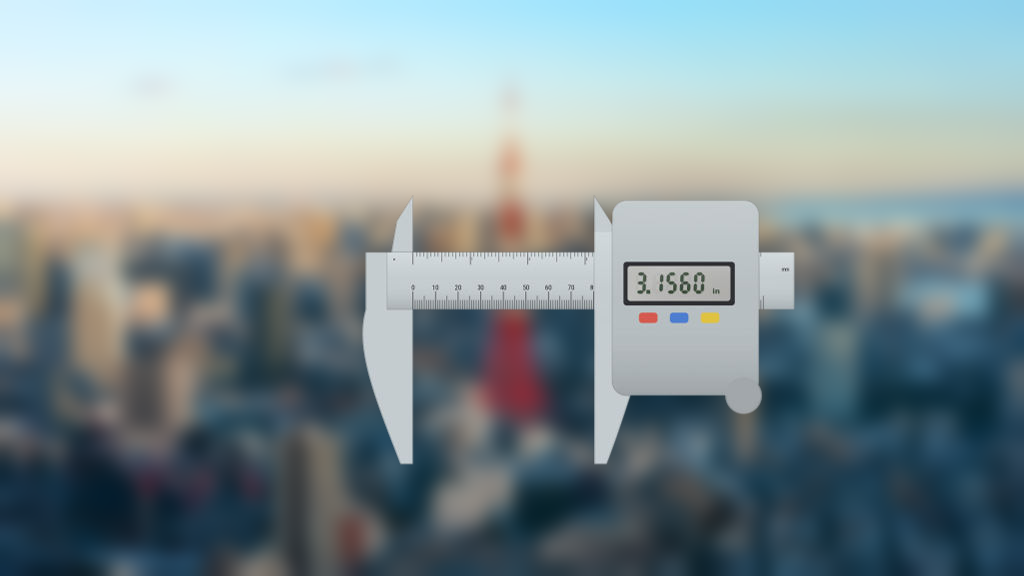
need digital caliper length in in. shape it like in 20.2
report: in 3.1560
